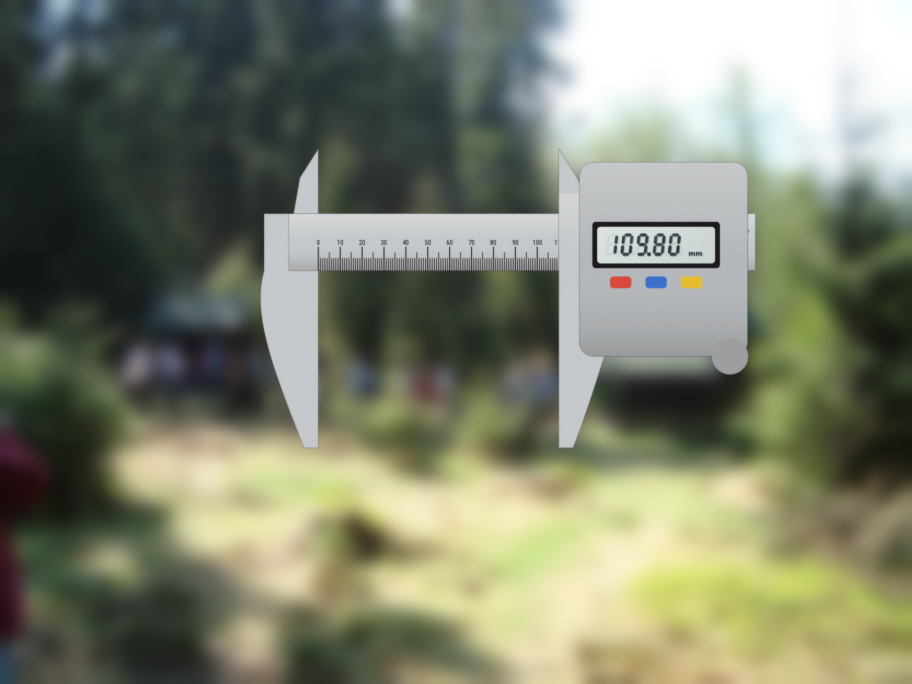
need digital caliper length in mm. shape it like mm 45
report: mm 109.80
